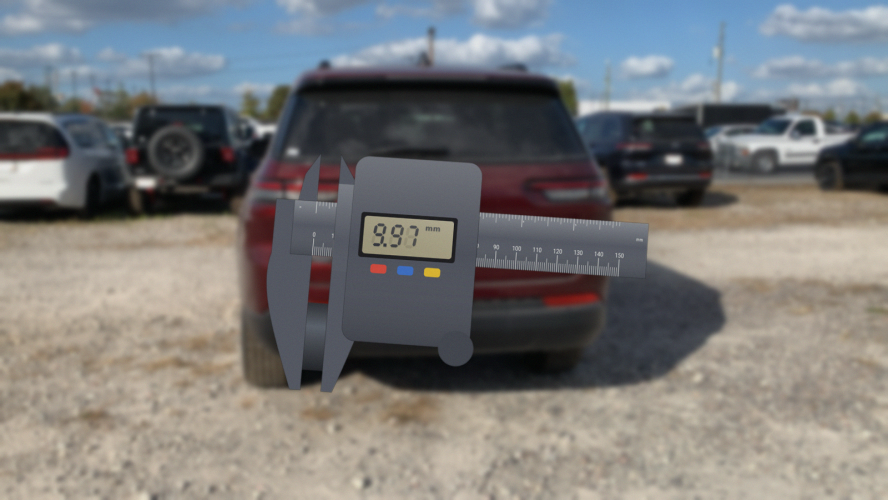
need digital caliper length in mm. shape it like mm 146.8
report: mm 9.97
